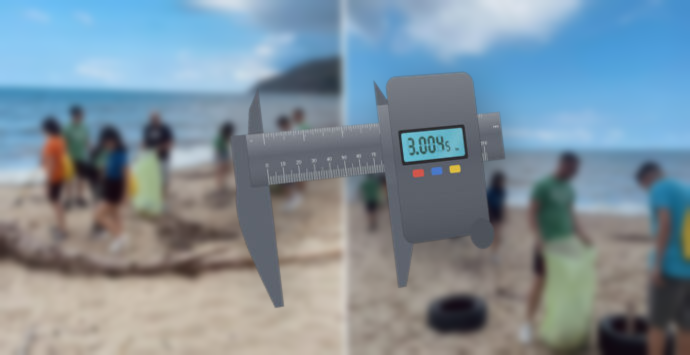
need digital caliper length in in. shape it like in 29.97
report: in 3.0045
